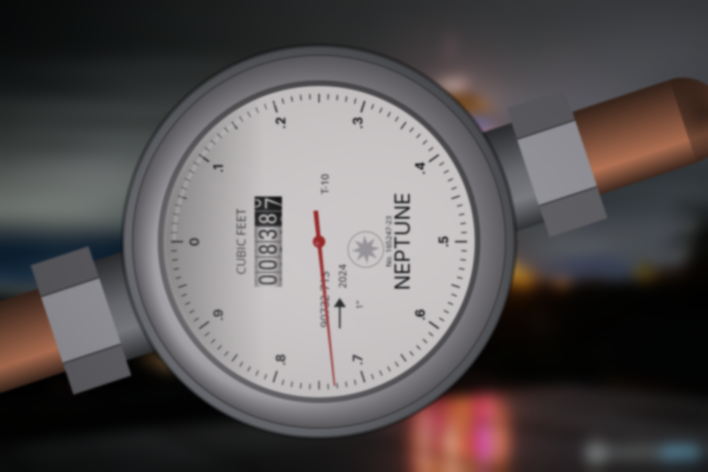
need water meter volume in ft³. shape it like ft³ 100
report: ft³ 8386.73
